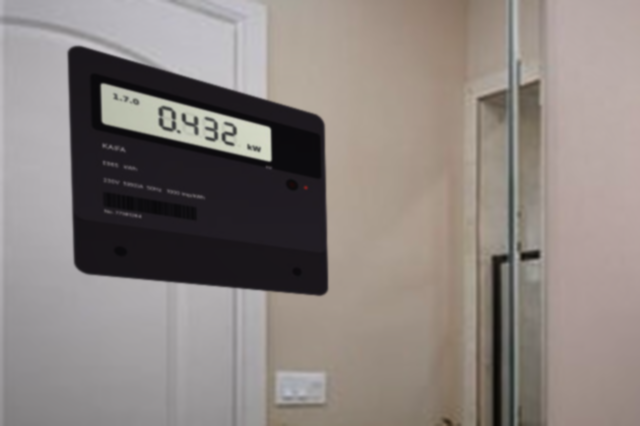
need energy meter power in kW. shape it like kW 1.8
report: kW 0.432
